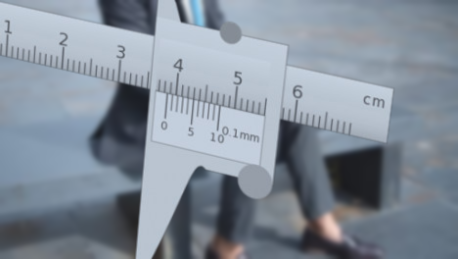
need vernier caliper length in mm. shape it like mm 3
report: mm 38.5
